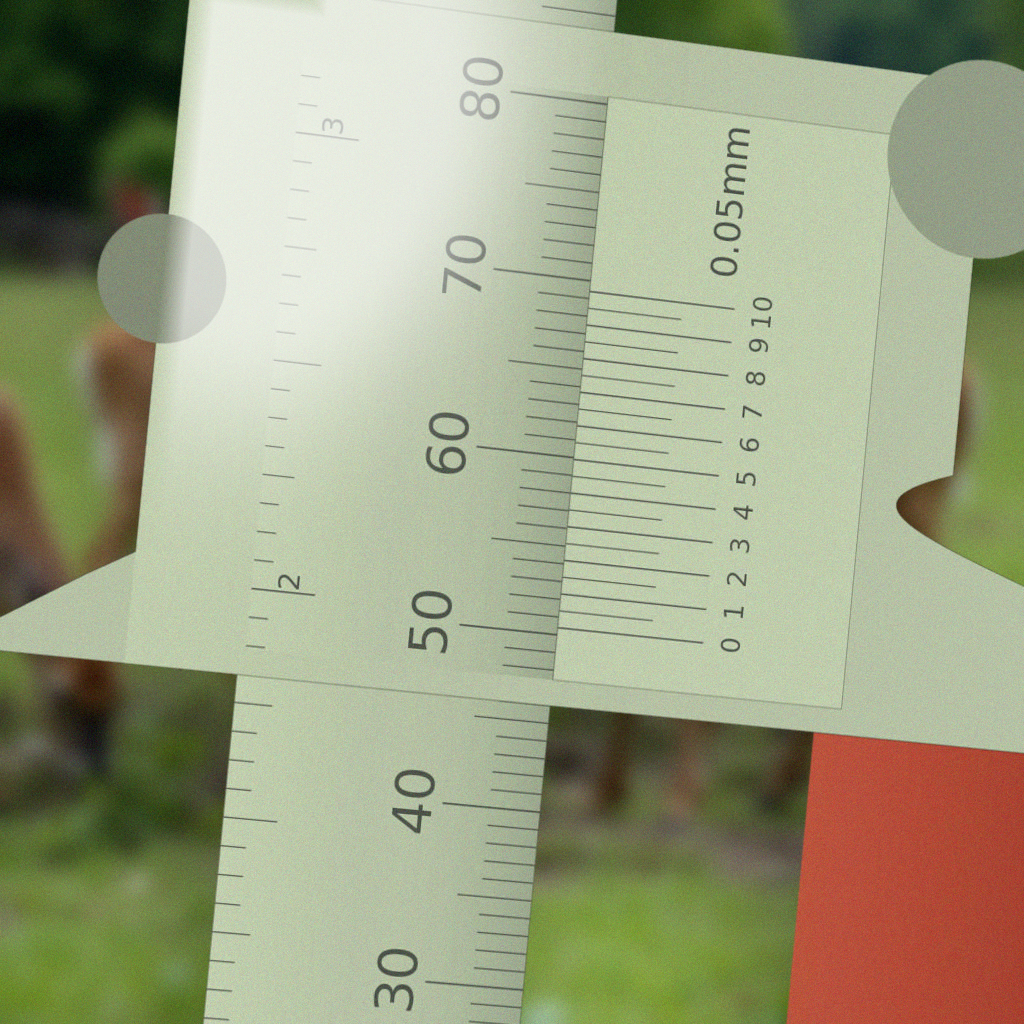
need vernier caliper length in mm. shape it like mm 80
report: mm 50.4
